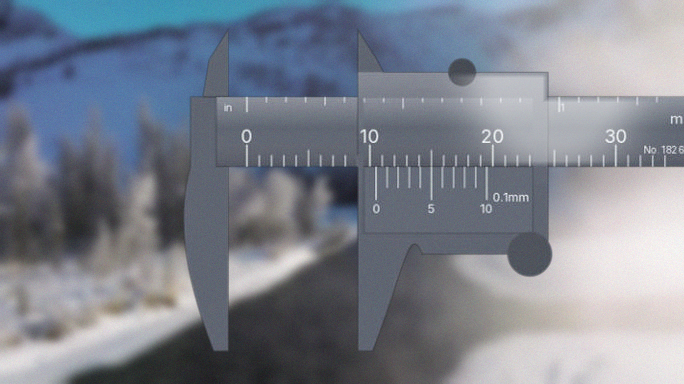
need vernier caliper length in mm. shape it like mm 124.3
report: mm 10.5
